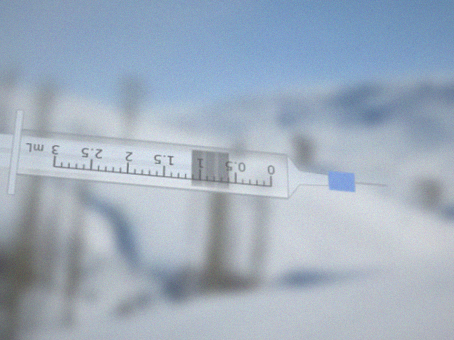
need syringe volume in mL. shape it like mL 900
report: mL 0.6
